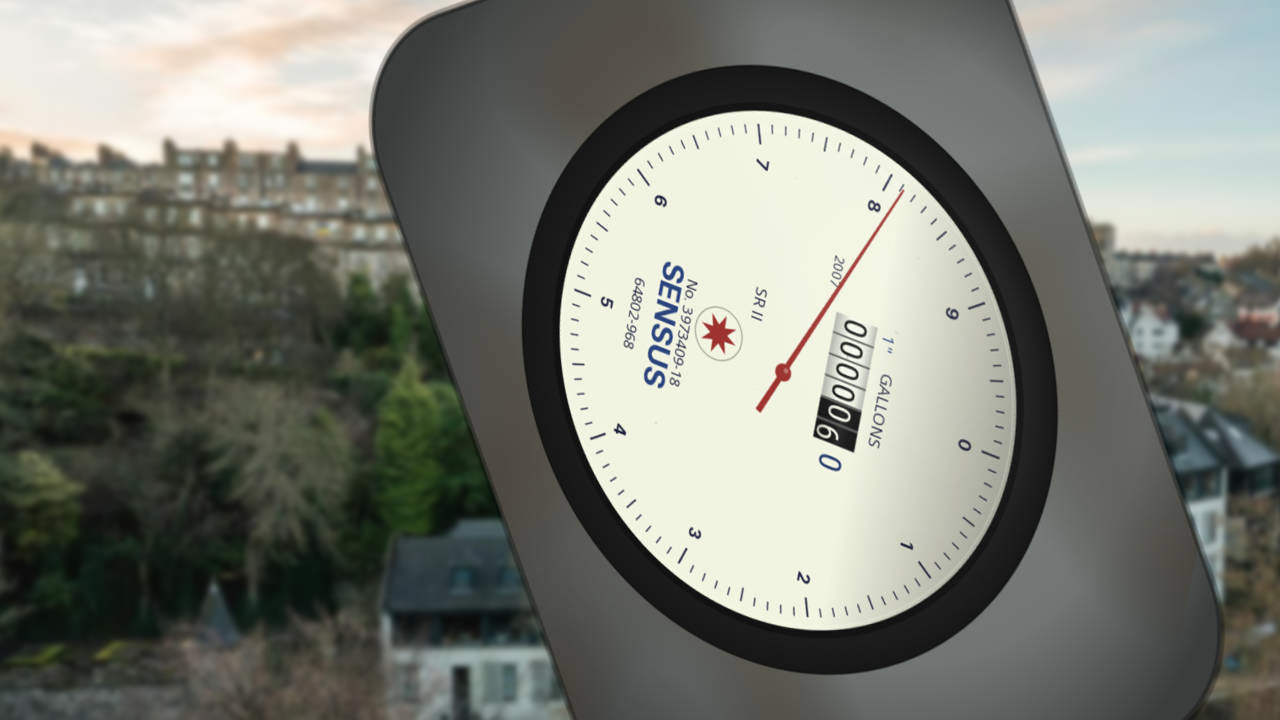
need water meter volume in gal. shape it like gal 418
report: gal 58.1
